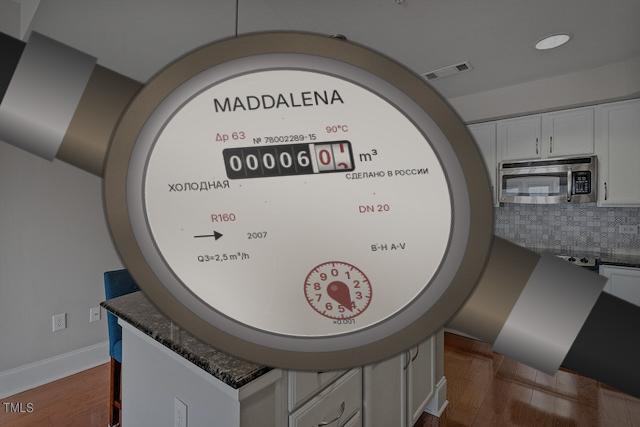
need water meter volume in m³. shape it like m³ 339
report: m³ 6.014
